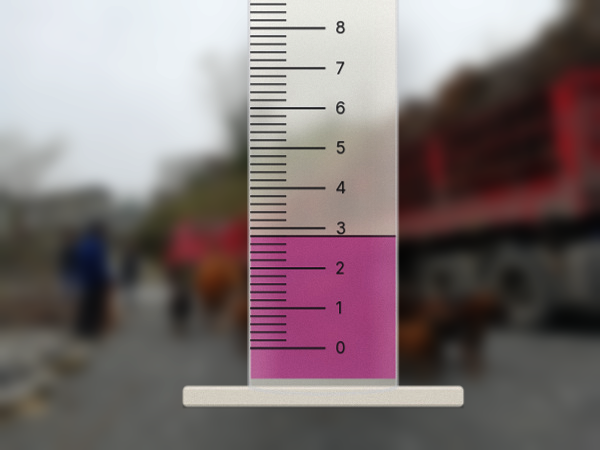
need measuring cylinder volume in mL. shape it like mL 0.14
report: mL 2.8
